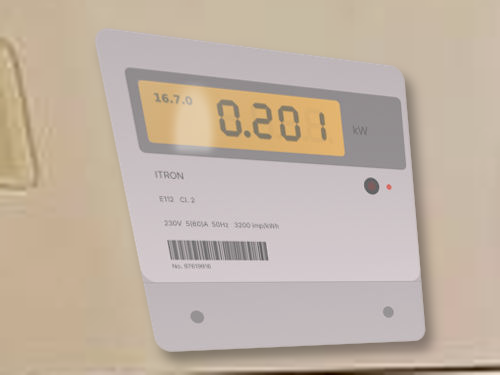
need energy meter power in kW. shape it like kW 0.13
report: kW 0.201
